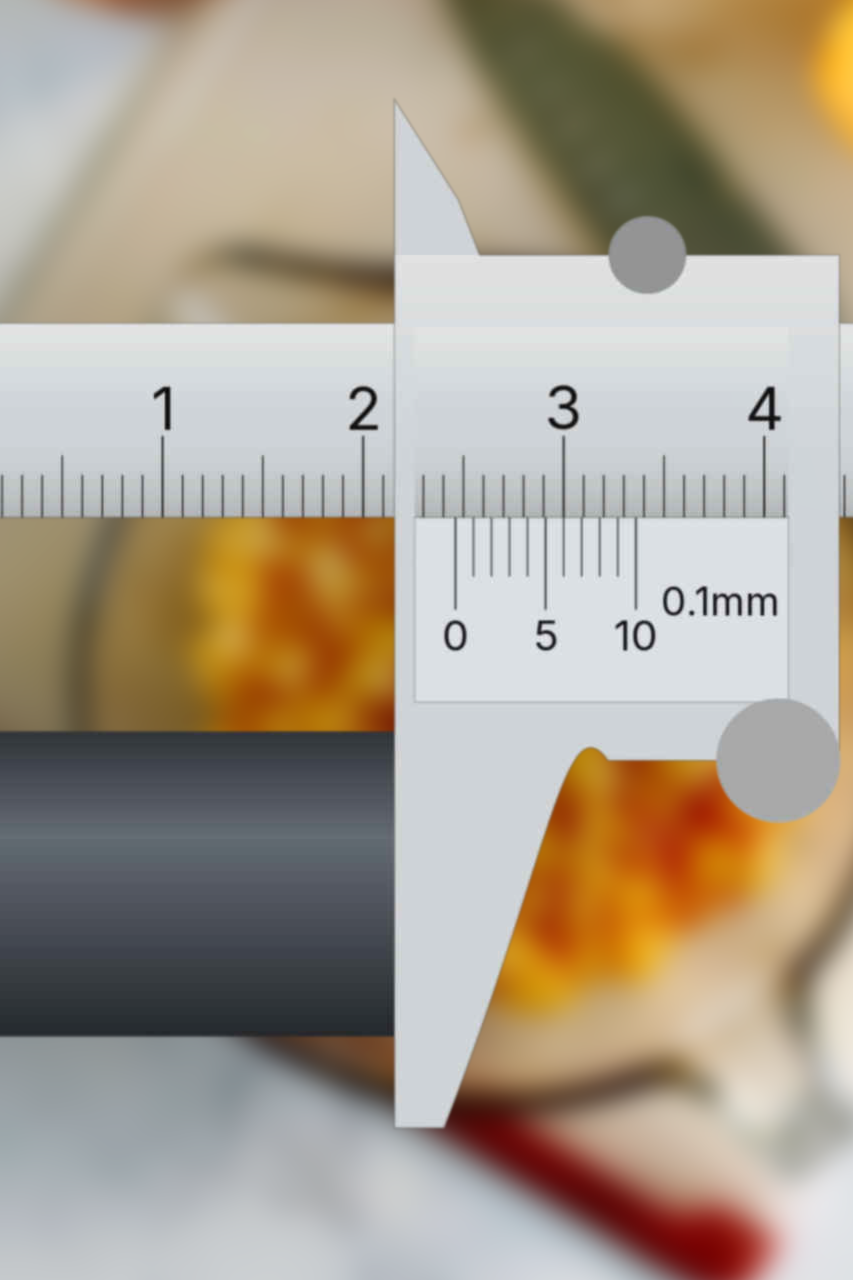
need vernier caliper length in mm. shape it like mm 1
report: mm 24.6
